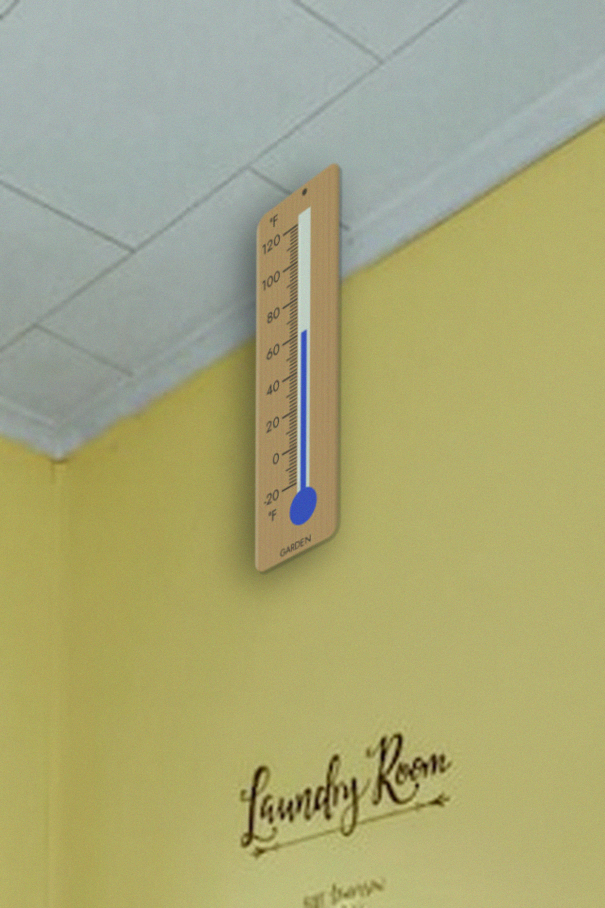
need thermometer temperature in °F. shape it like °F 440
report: °F 60
